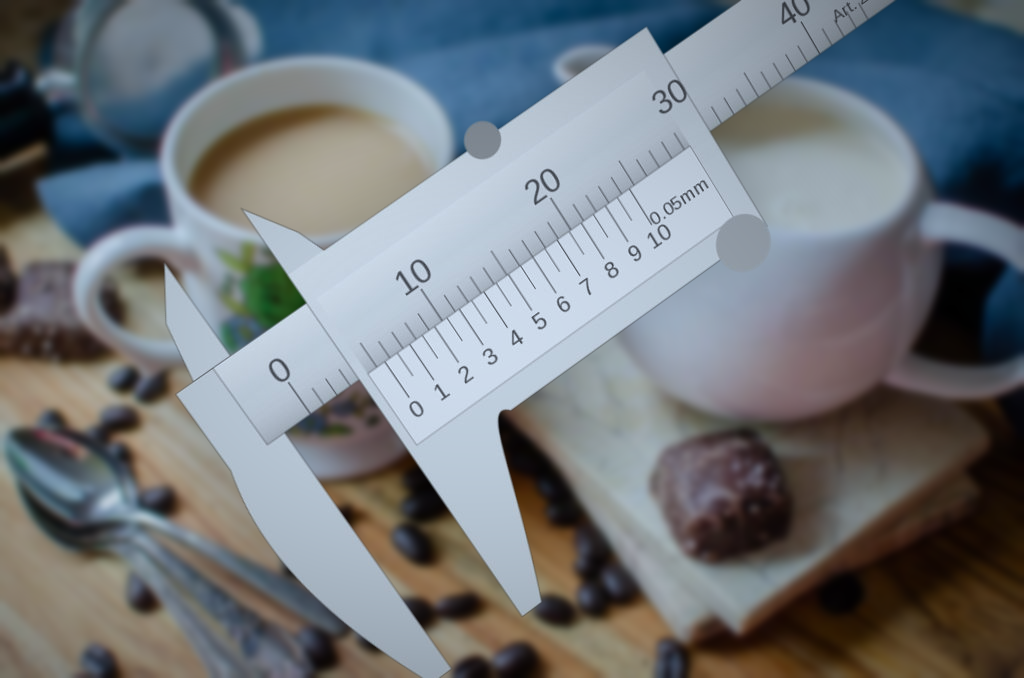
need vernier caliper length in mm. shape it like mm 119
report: mm 5.6
